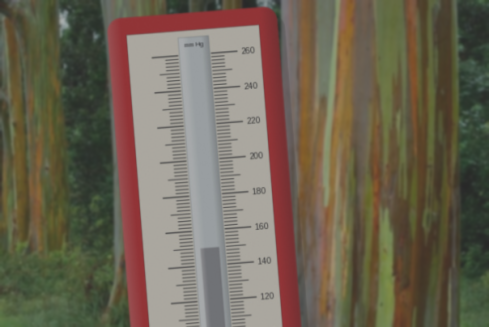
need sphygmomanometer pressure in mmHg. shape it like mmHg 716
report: mmHg 150
